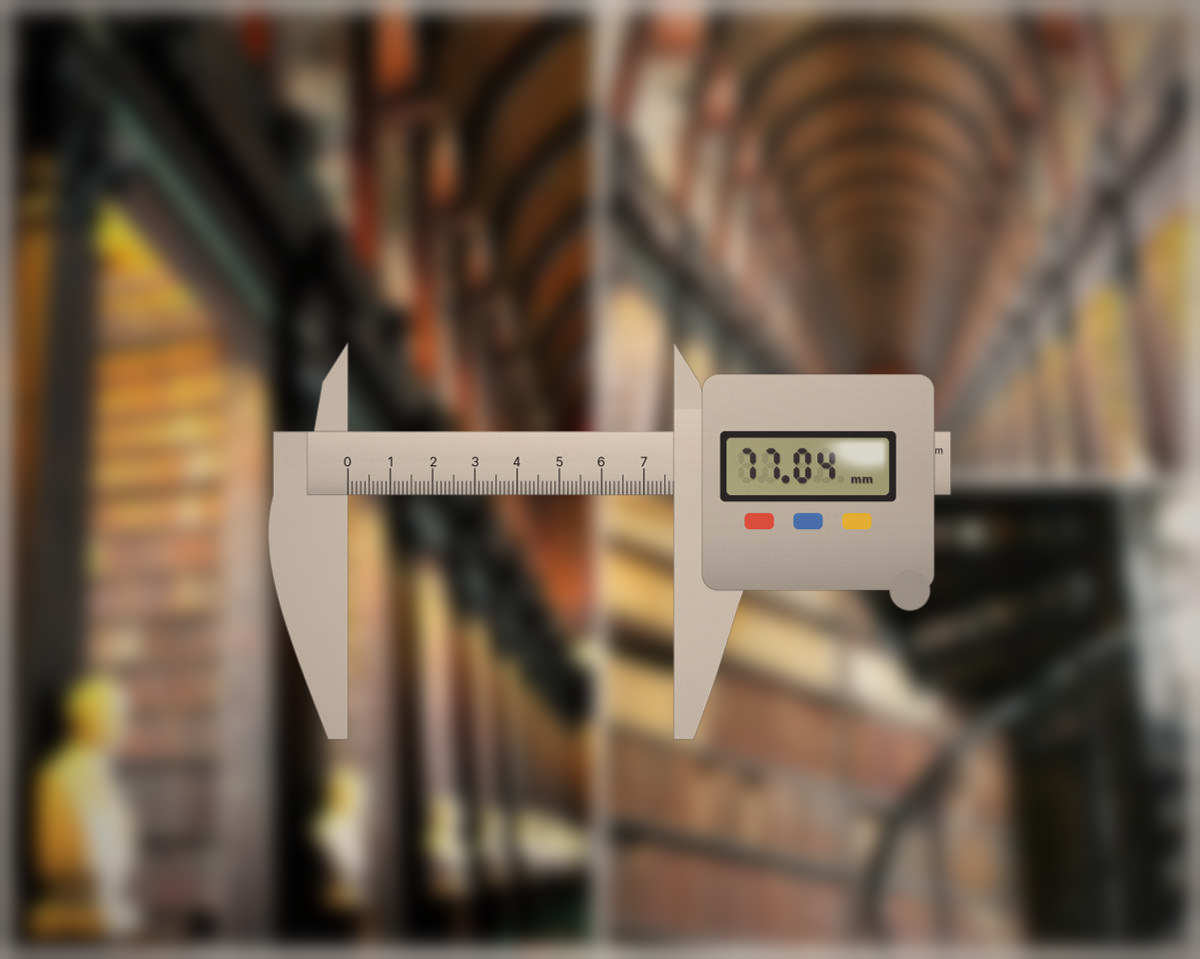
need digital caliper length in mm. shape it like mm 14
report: mm 77.04
